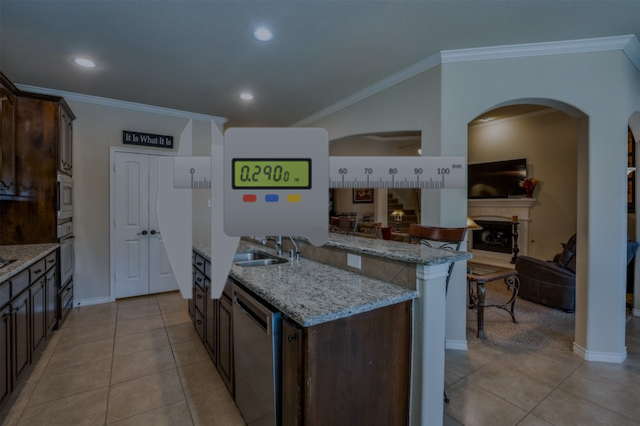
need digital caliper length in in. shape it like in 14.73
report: in 0.2900
